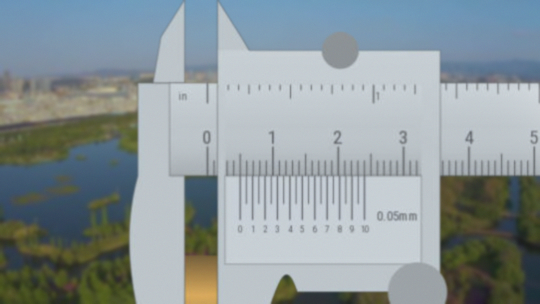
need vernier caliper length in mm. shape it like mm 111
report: mm 5.0
